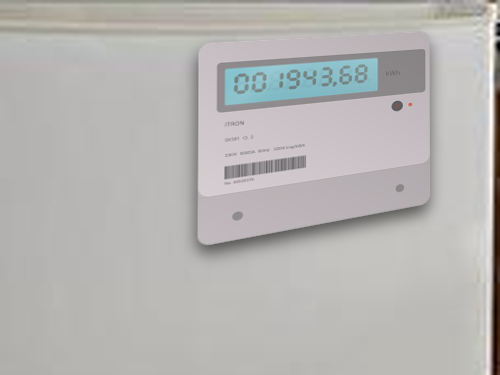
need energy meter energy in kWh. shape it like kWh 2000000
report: kWh 1943.68
